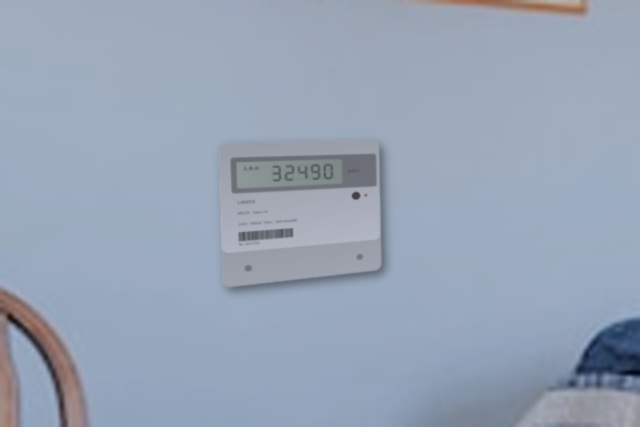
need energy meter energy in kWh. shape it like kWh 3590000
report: kWh 32490
